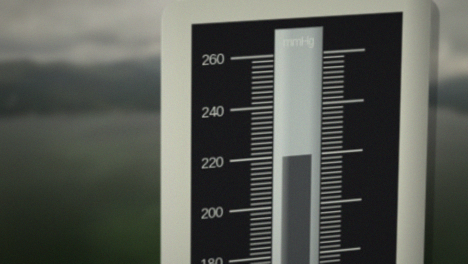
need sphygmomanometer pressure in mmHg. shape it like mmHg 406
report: mmHg 220
